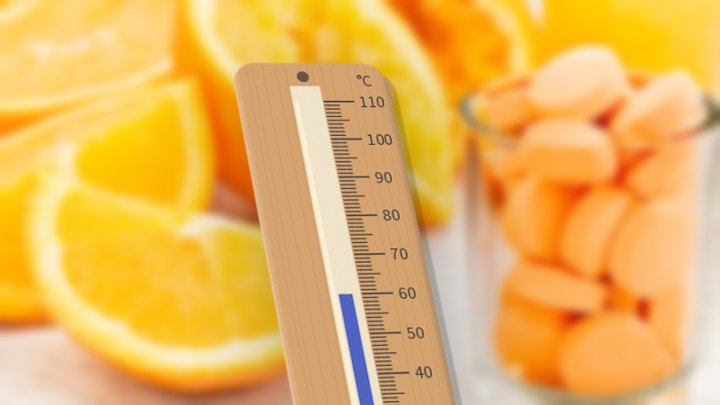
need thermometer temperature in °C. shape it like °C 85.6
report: °C 60
